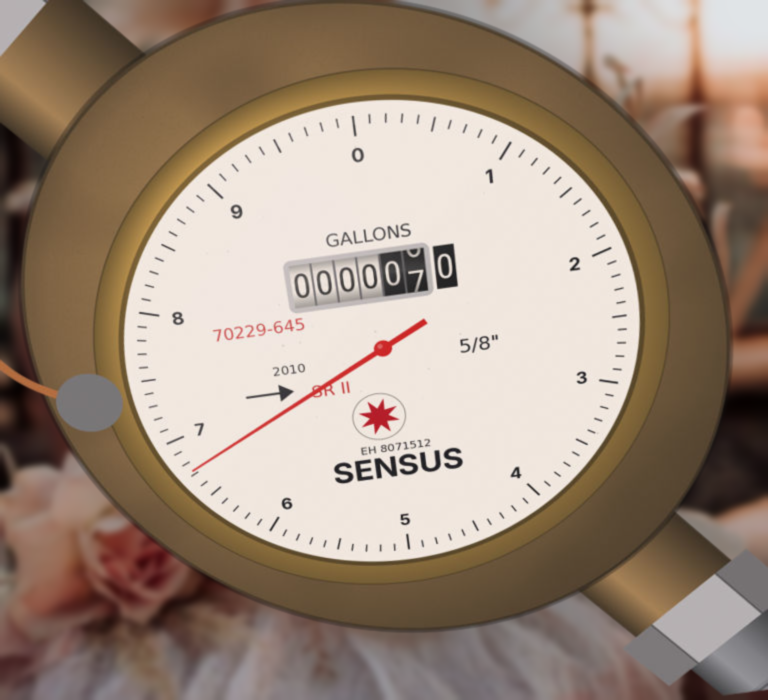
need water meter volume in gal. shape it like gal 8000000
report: gal 66.7
